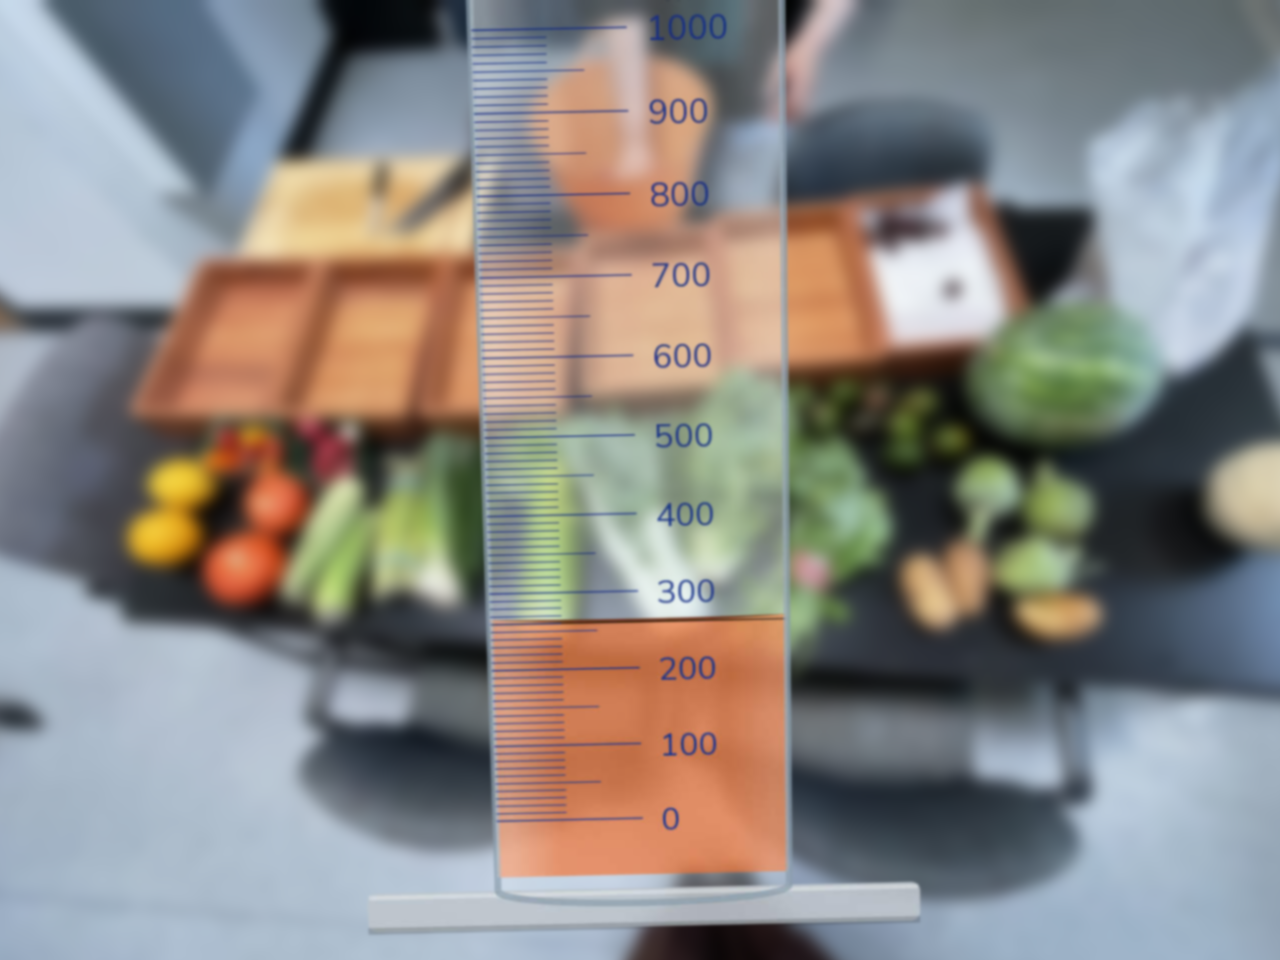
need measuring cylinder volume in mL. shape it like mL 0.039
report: mL 260
